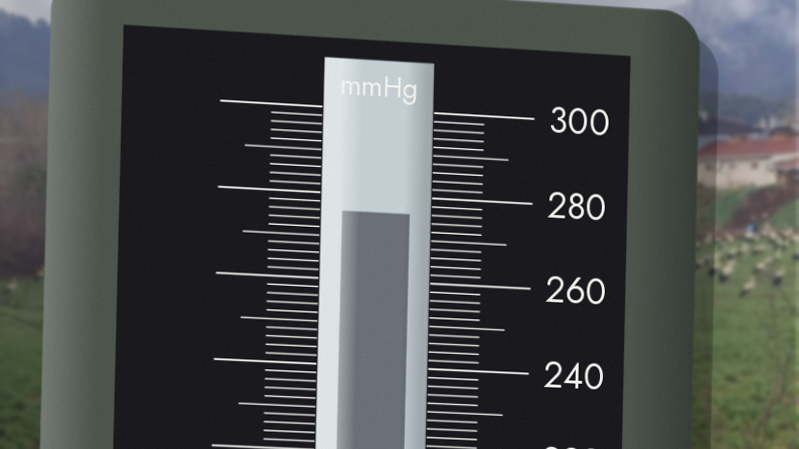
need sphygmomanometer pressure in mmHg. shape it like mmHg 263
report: mmHg 276
